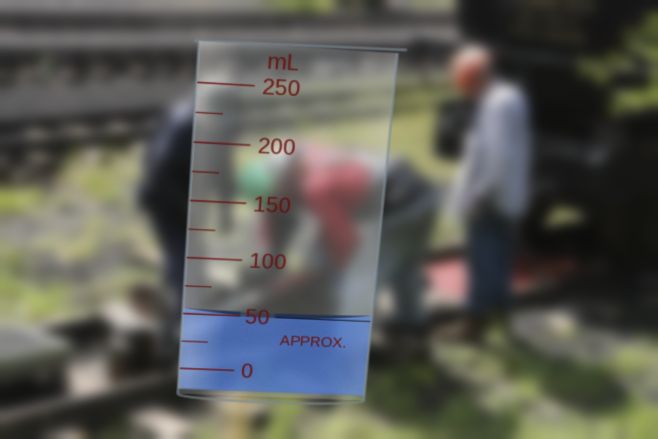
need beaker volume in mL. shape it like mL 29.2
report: mL 50
